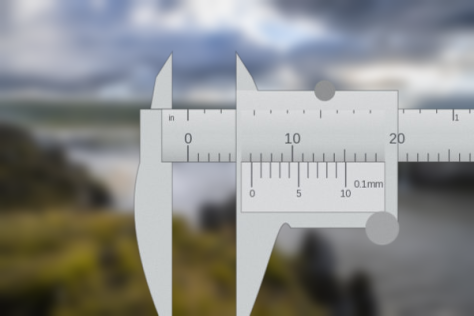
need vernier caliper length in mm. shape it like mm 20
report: mm 6.1
